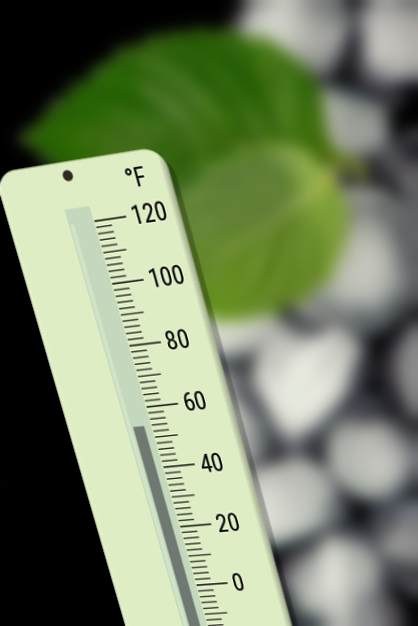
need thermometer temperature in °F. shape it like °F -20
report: °F 54
